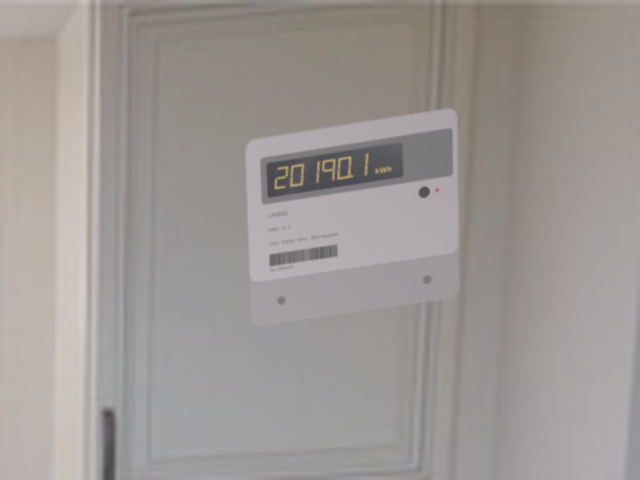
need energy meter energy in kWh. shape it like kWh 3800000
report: kWh 20190.1
